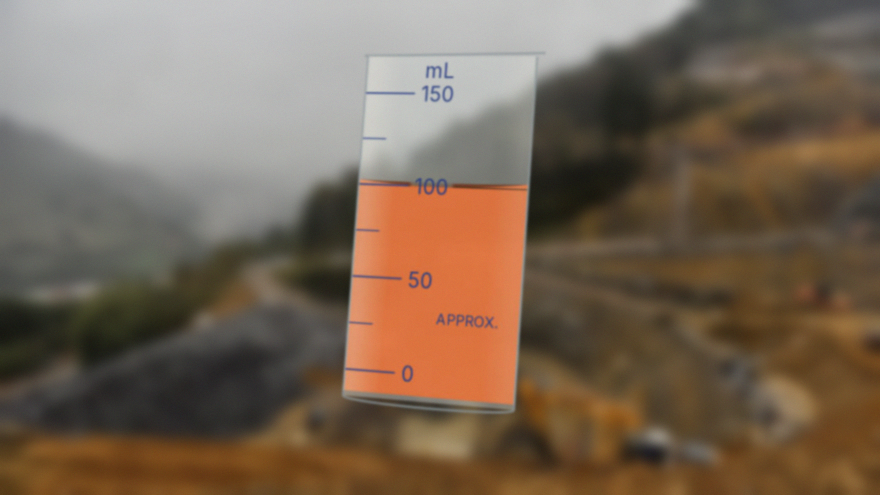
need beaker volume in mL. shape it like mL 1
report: mL 100
